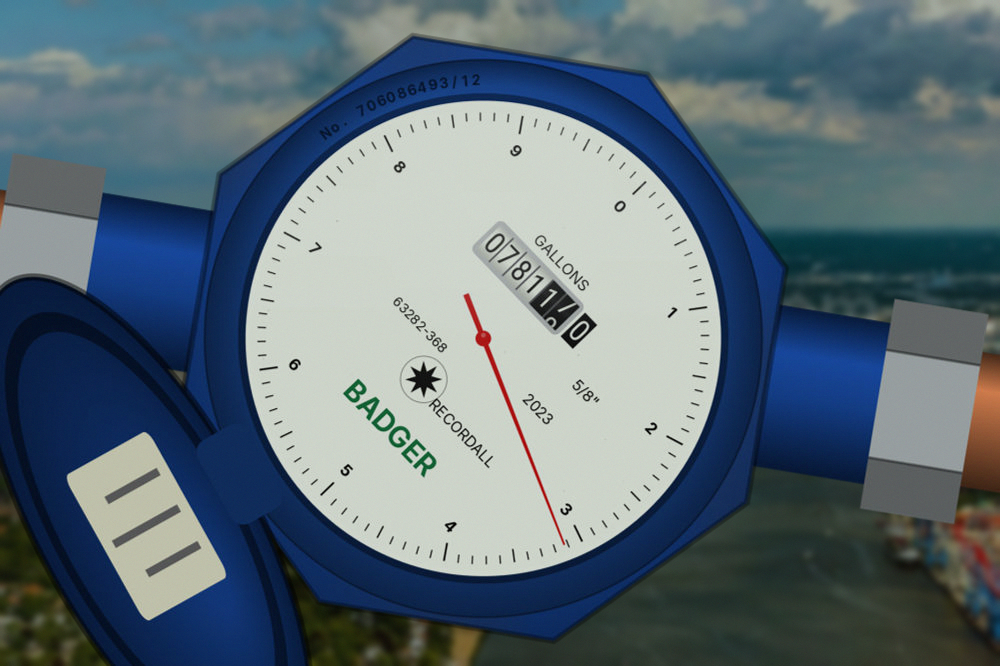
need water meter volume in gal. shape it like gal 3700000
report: gal 781173.1
